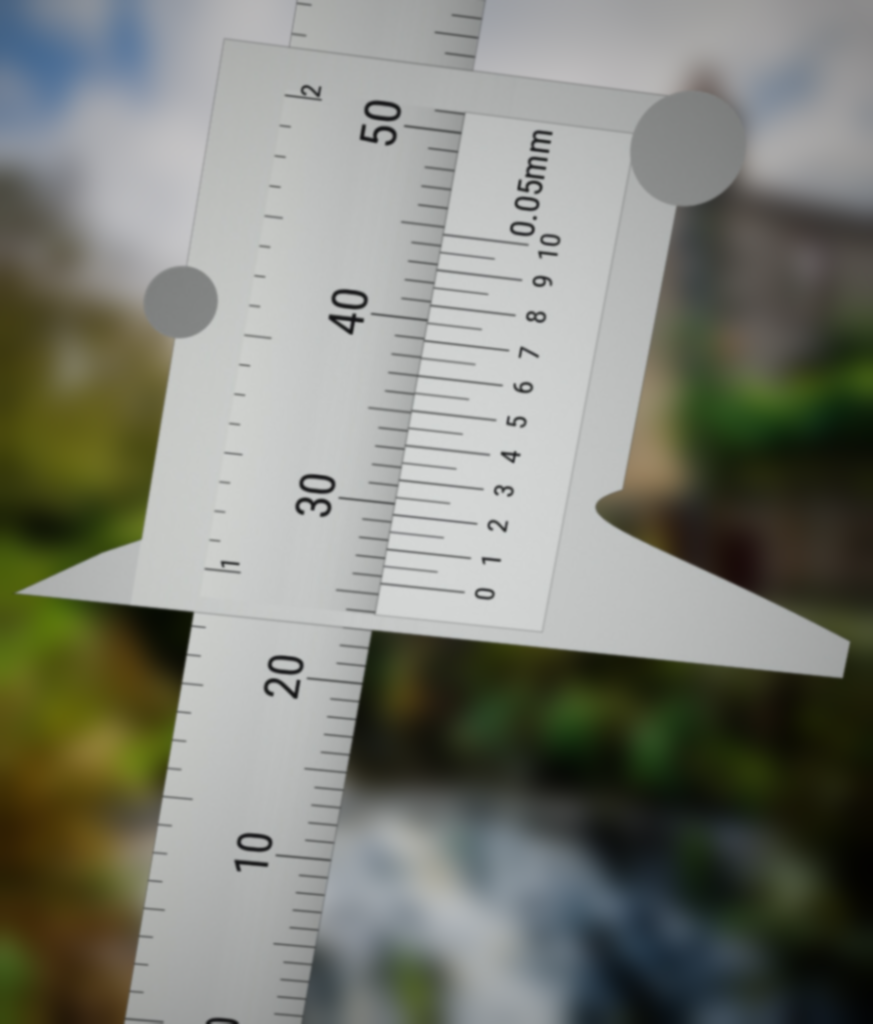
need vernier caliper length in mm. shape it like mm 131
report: mm 25.6
